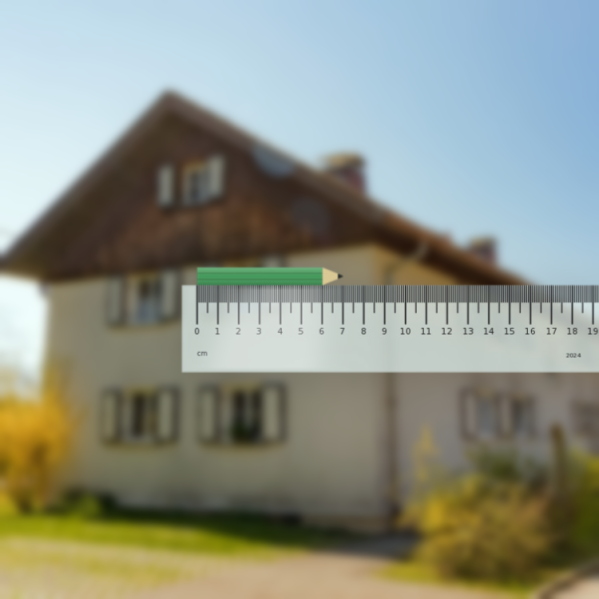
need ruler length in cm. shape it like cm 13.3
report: cm 7
